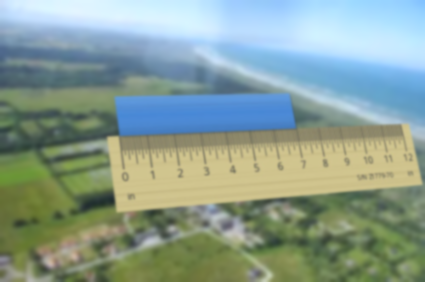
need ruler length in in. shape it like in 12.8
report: in 7
